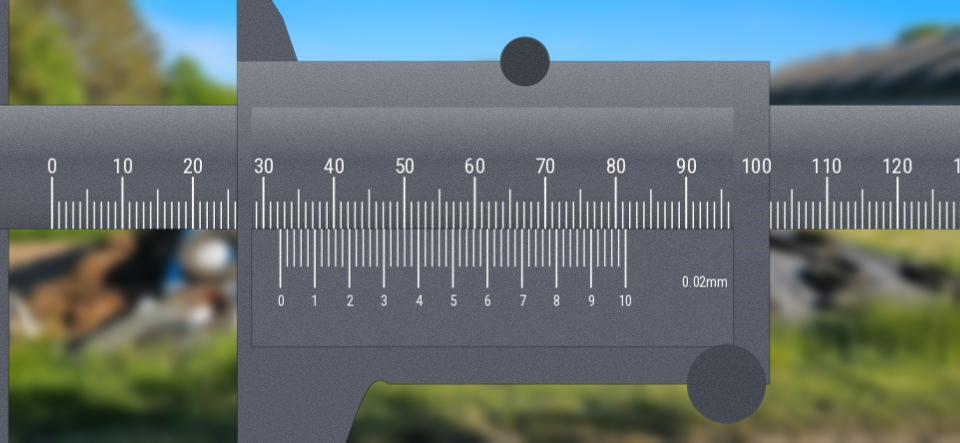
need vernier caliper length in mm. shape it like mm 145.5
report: mm 32.4
